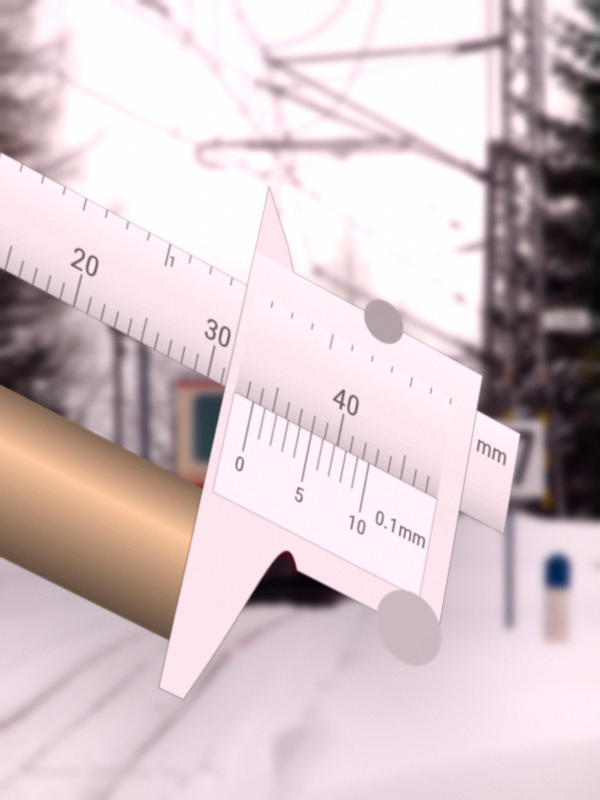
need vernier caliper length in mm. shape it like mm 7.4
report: mm 33.5
